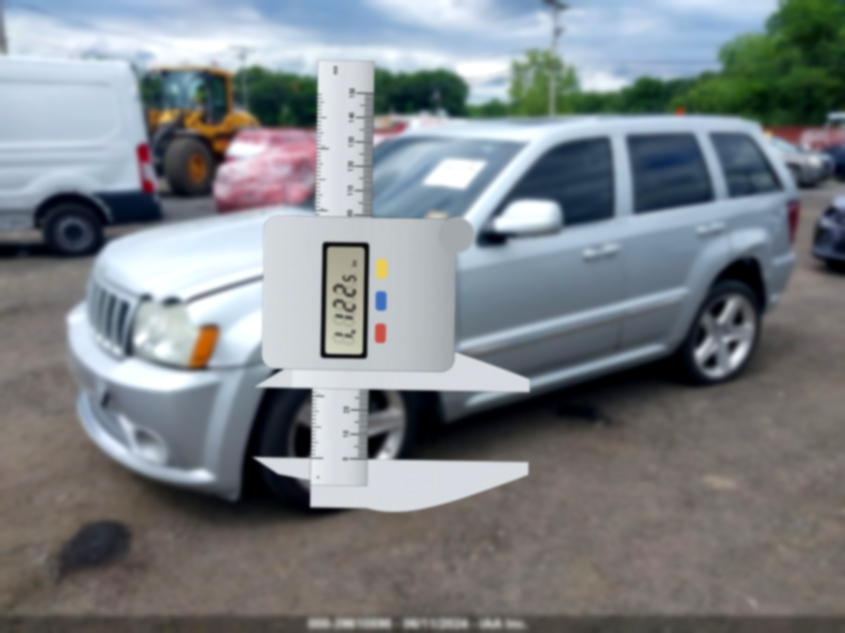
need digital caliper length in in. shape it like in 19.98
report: in 1.1225
